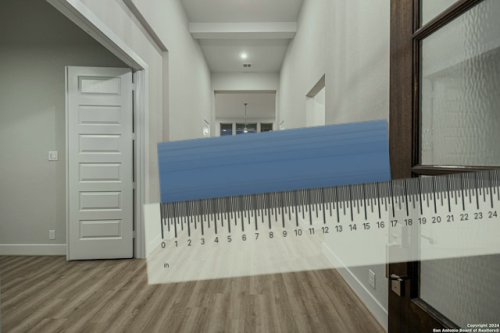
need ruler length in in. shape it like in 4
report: in 17
